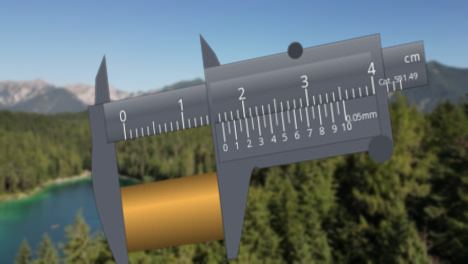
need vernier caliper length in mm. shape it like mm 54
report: mm 16.4
